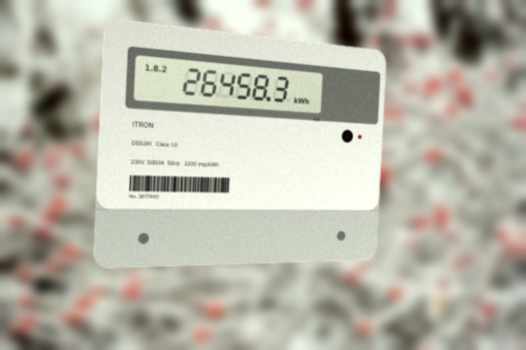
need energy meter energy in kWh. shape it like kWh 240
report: kWh 26458.3
